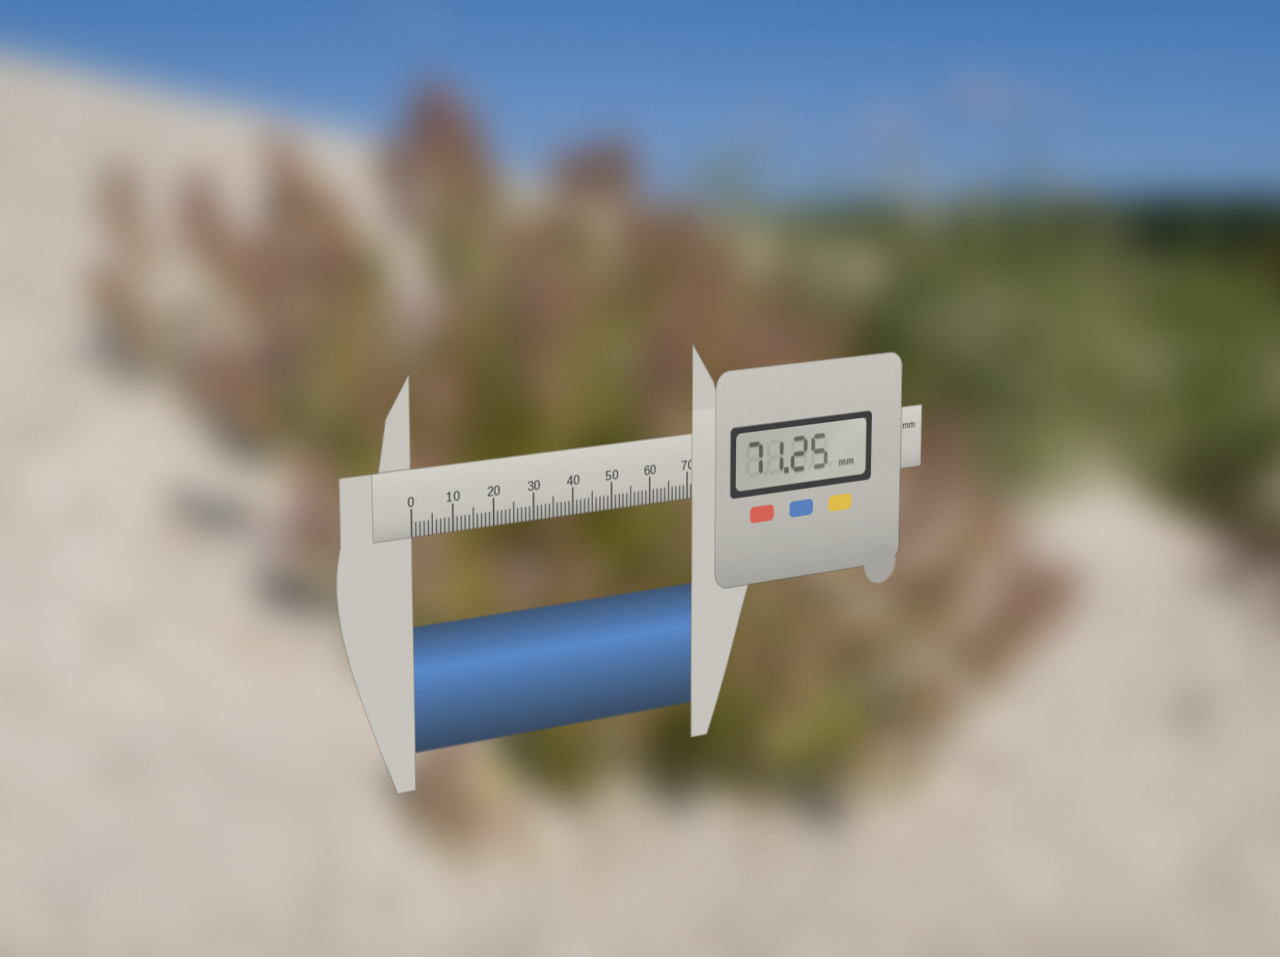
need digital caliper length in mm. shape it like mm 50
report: mm 71.25
